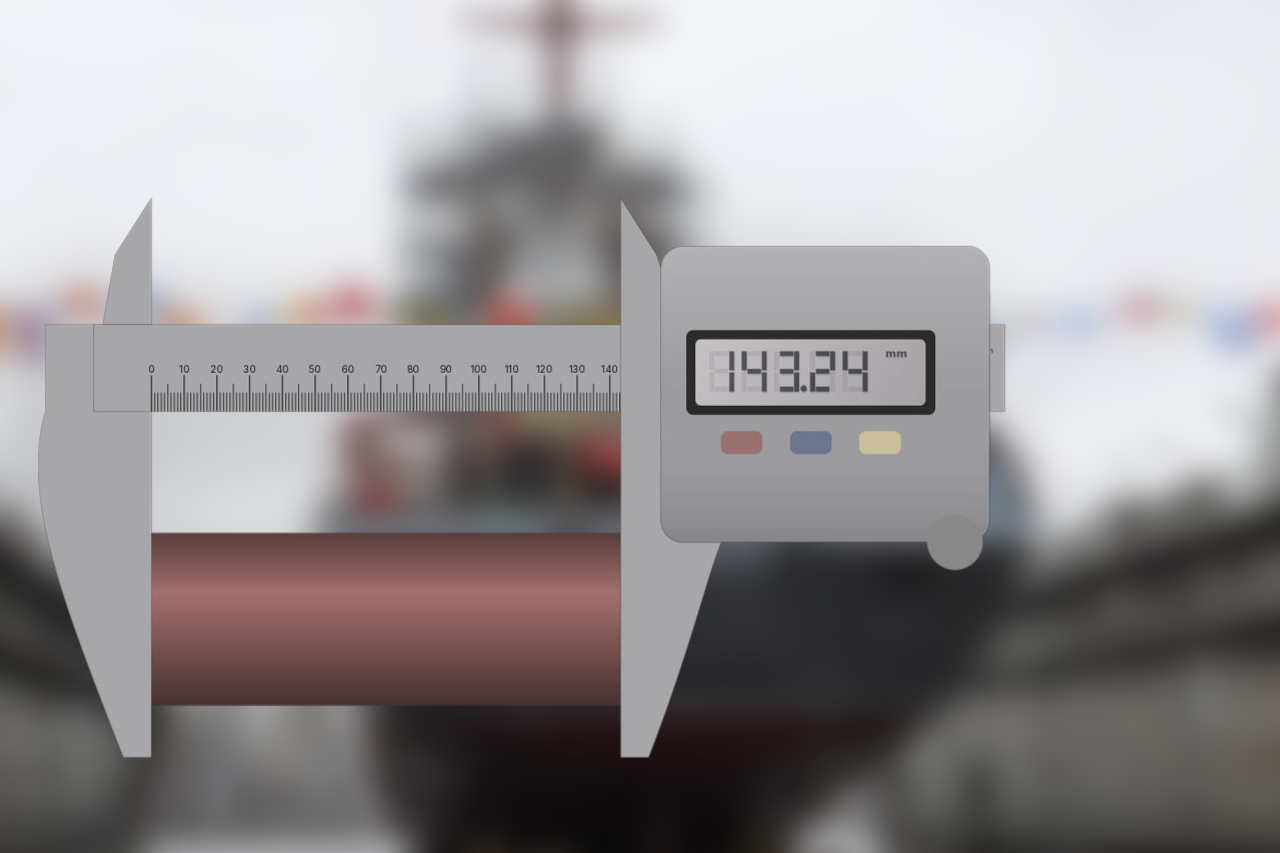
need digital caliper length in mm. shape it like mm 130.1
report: mm 143.24
